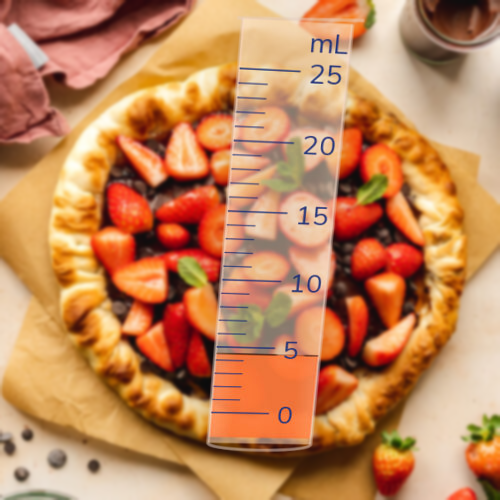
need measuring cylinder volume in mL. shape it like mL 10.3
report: mL 4.5
